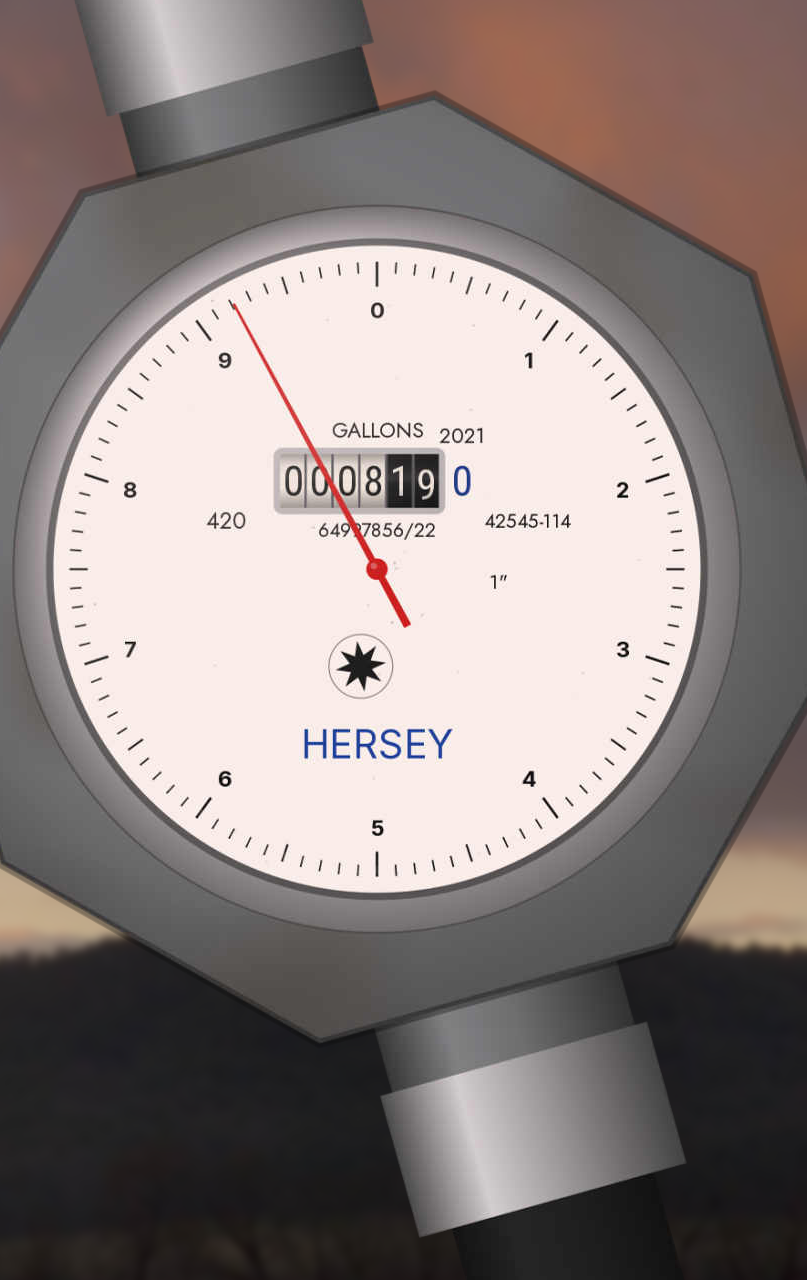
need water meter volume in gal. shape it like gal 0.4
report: gal 8189.2
